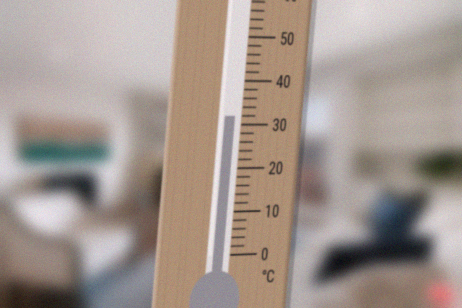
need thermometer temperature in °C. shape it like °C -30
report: °C 32
